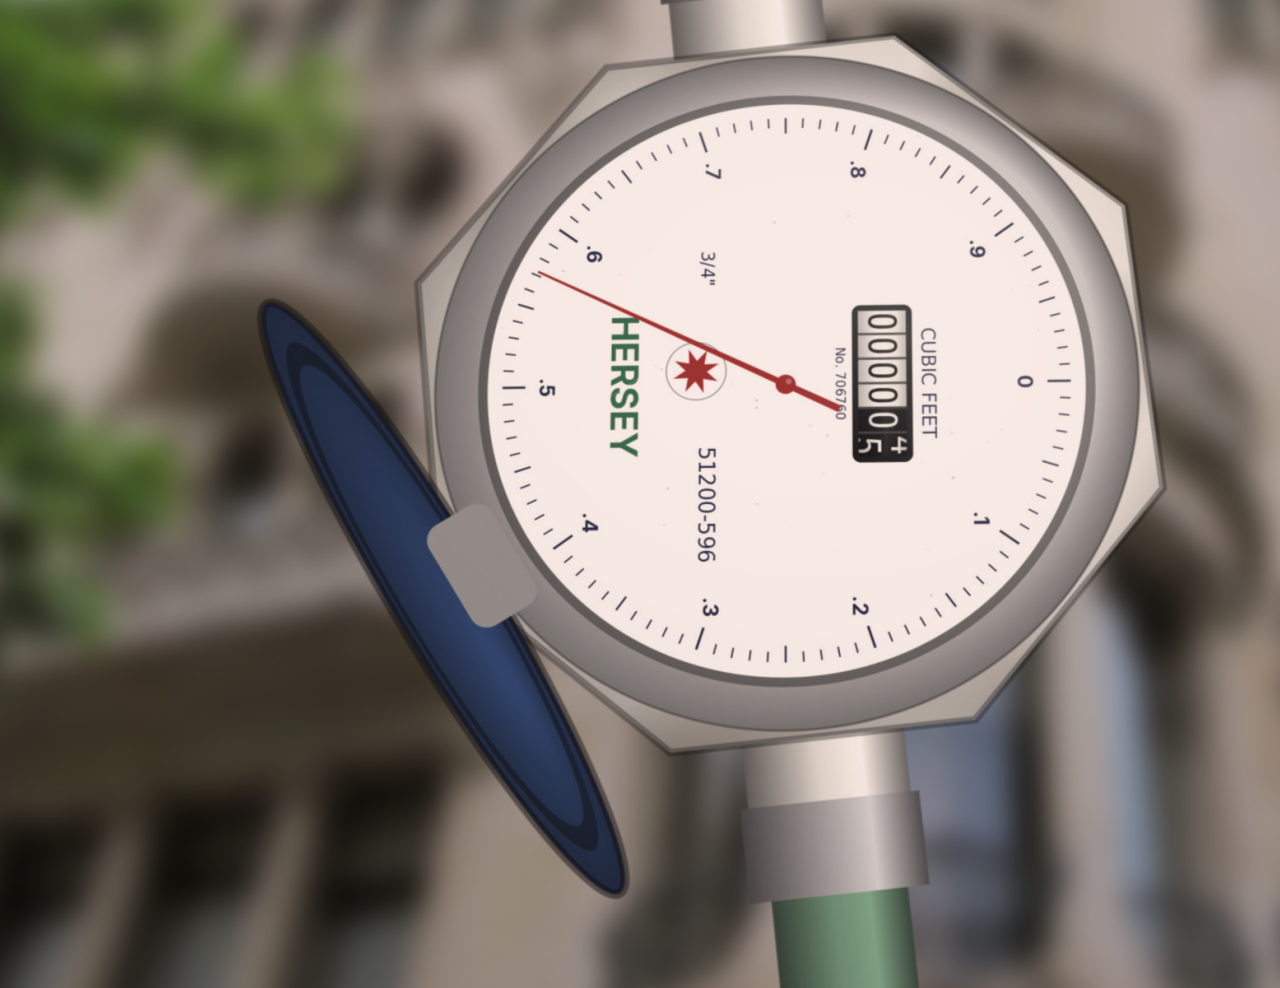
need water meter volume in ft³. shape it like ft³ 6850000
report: ft³ 4.57
